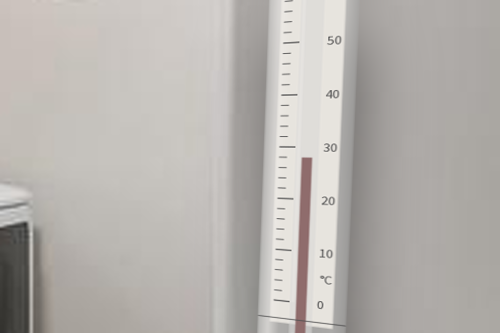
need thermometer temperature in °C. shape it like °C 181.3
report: °C 28
